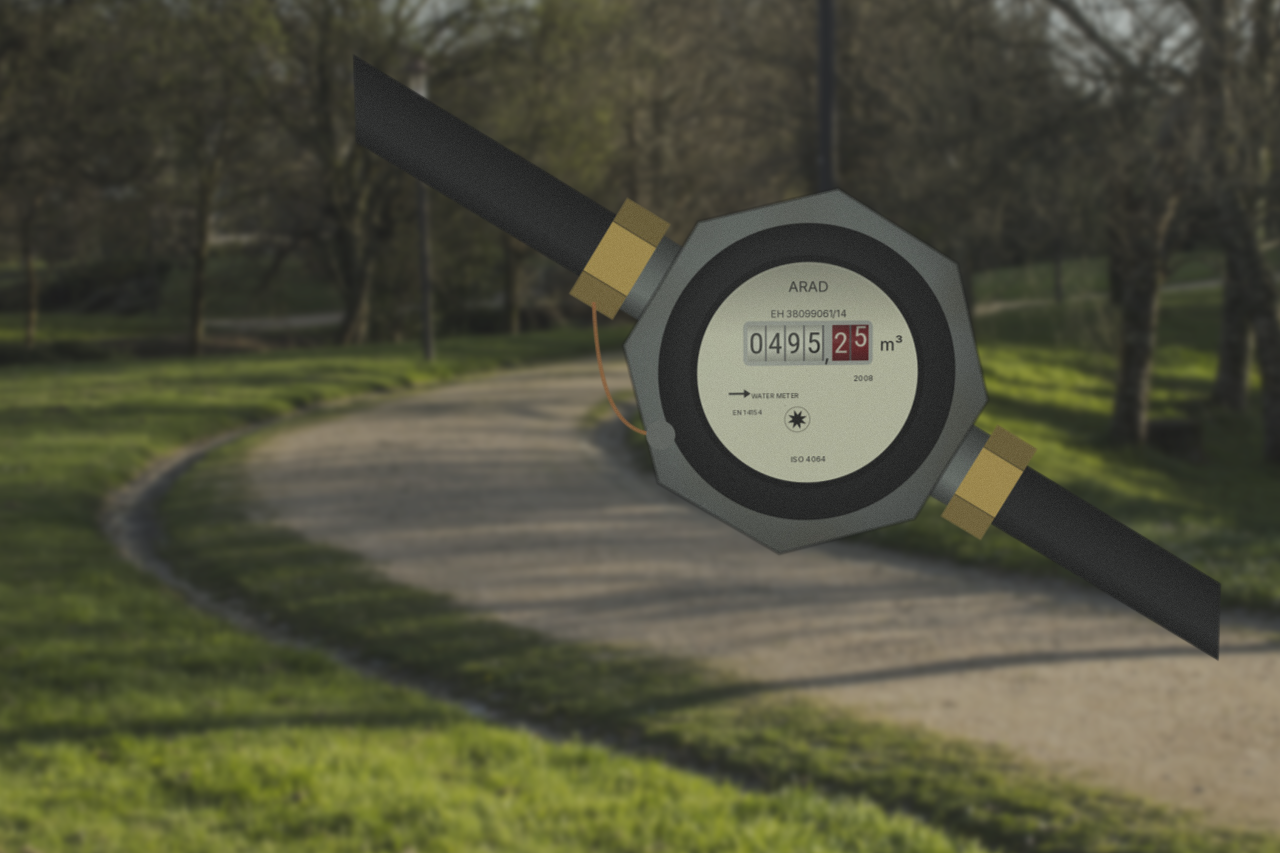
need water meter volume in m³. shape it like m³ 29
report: m³ 495.25
